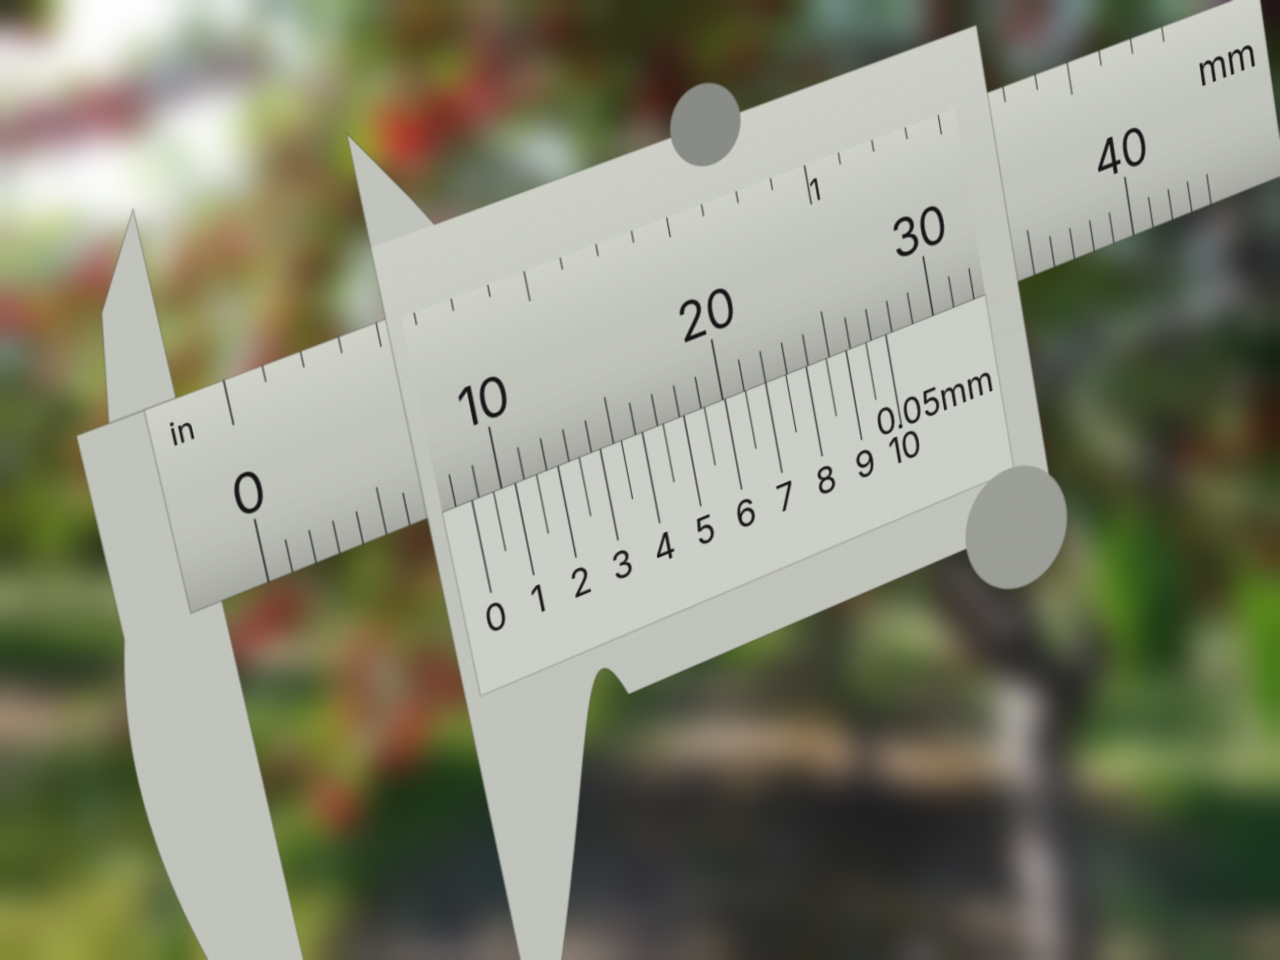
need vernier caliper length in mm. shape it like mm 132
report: mm 8.7
